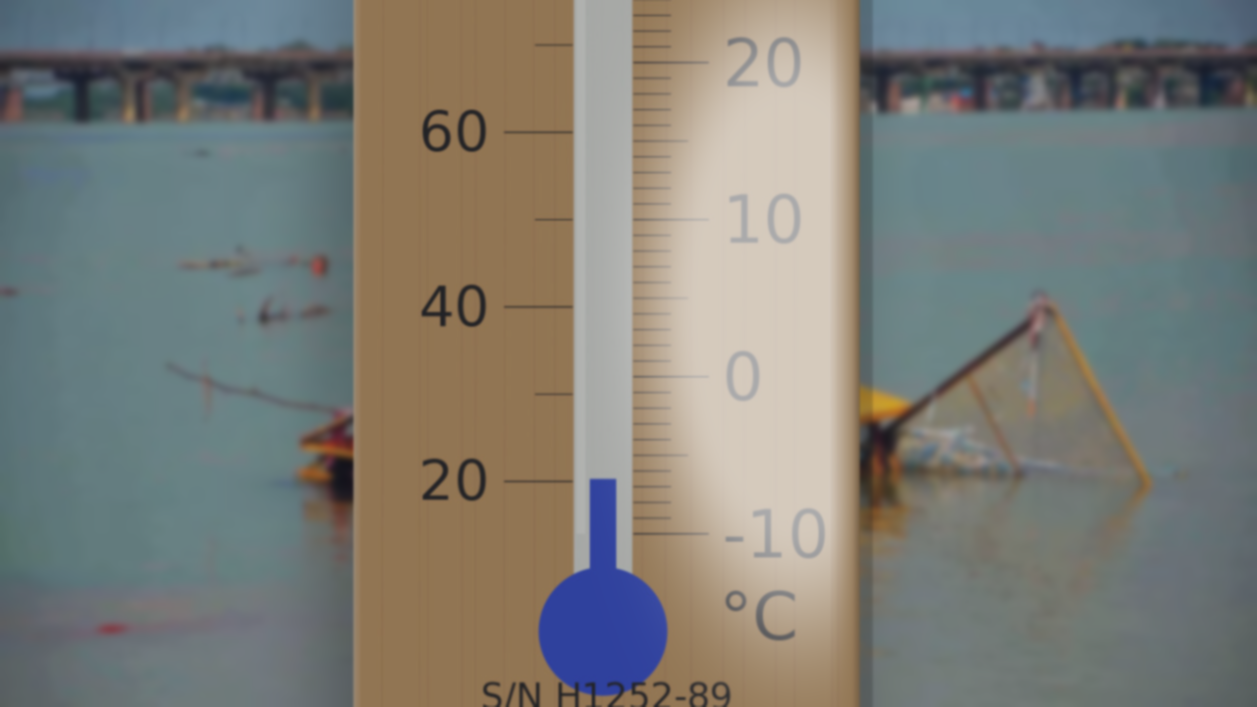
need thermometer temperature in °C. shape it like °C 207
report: °C -6.5
